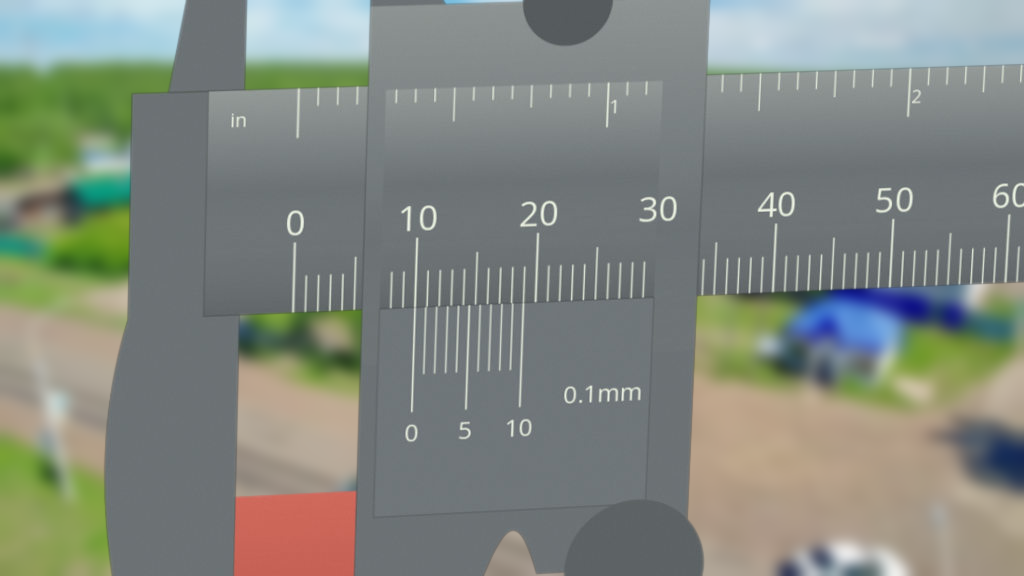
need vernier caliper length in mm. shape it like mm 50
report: mm 10.0
